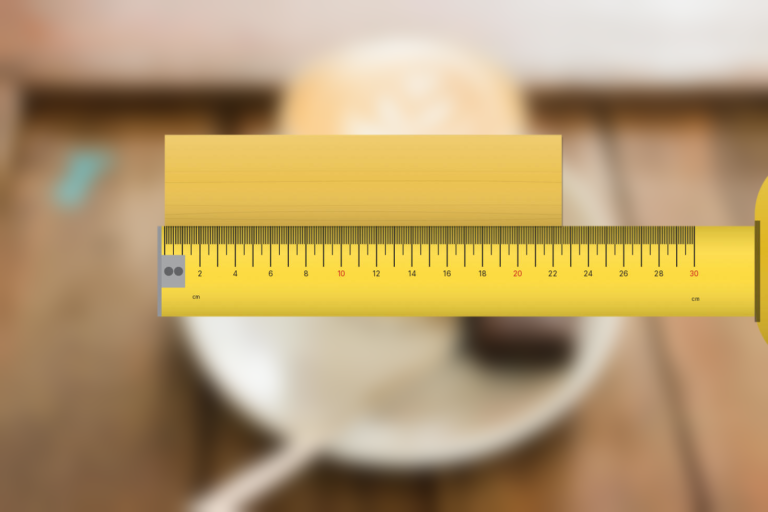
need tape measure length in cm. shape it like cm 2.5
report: cm 22.5
